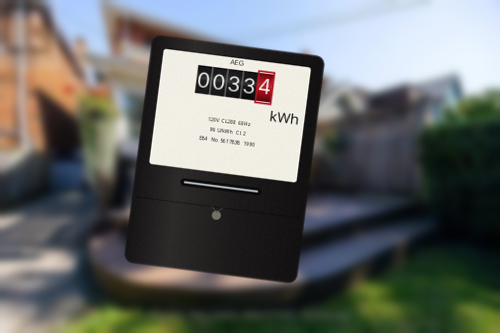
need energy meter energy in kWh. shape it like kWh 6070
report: kWh 33.4
